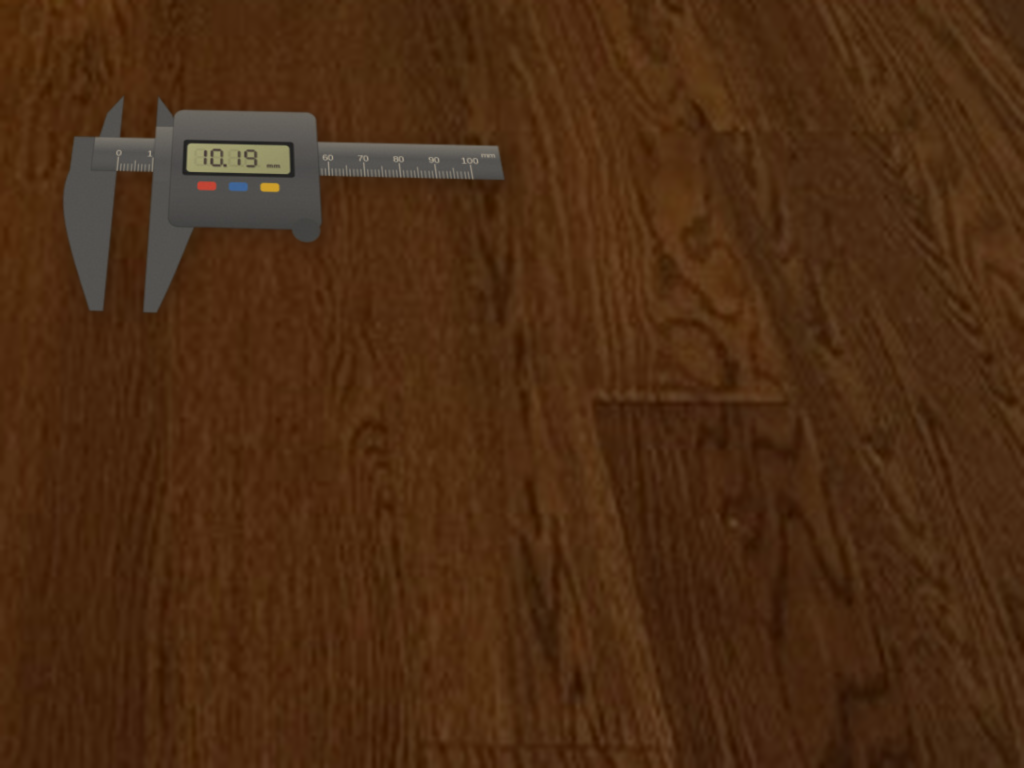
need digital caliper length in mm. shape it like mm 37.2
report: mm 10.19
